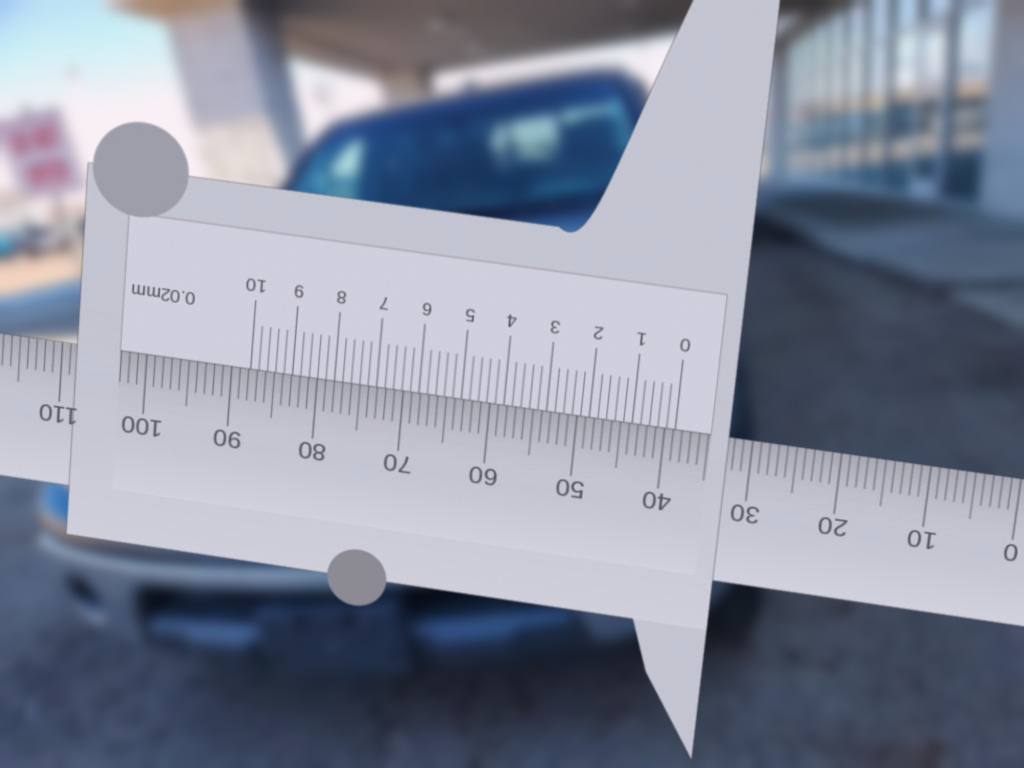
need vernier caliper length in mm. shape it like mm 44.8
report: mm 38.8
